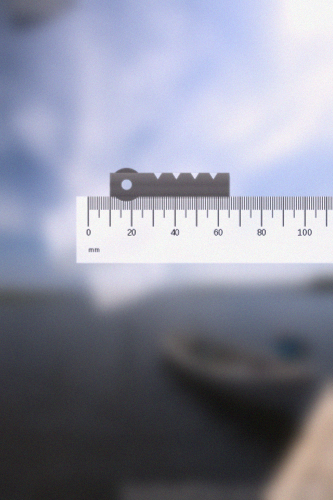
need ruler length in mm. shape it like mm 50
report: mm 55
